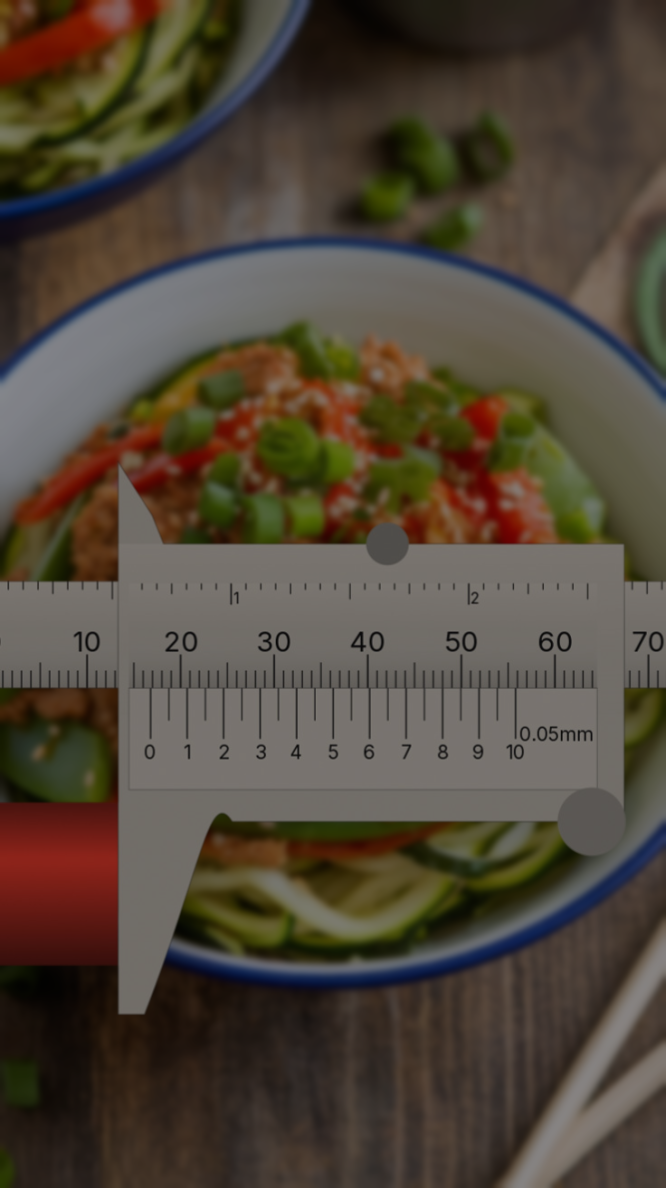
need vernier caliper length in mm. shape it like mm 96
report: mm 16.8
